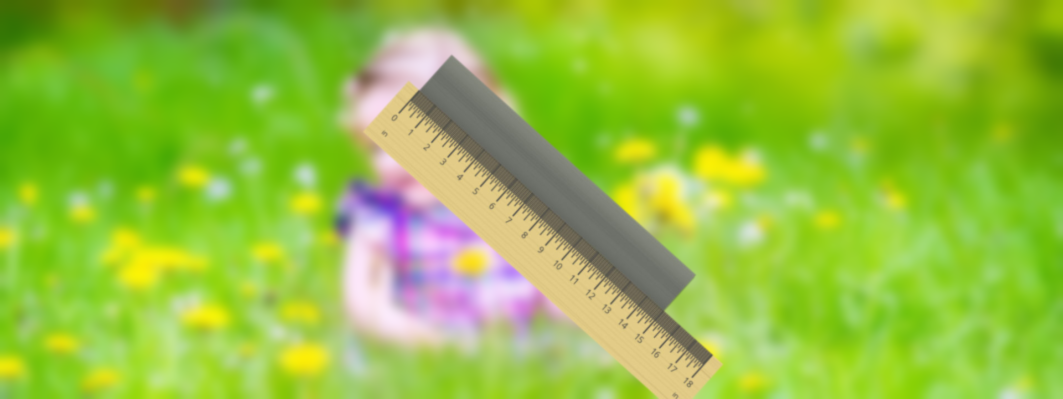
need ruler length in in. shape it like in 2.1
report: in 15
